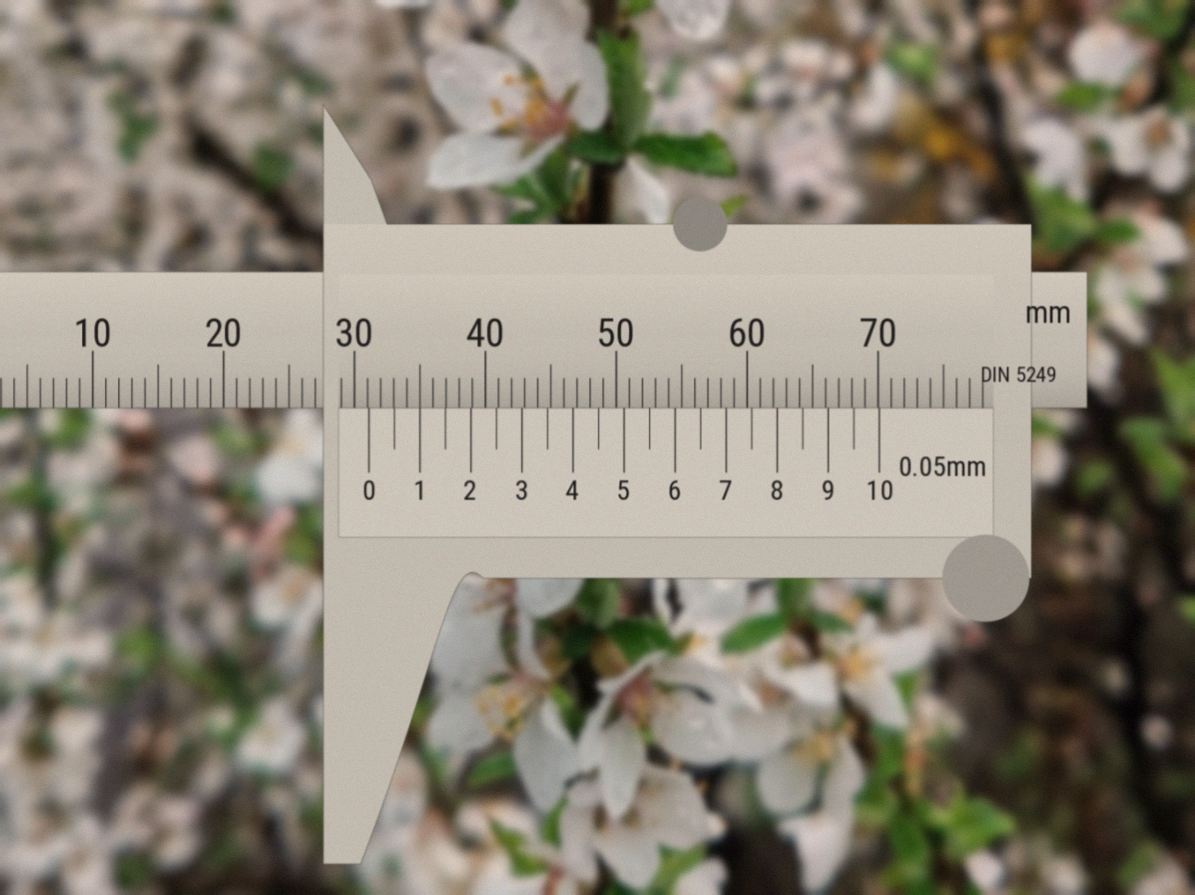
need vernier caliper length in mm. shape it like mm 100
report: mm 31.1
